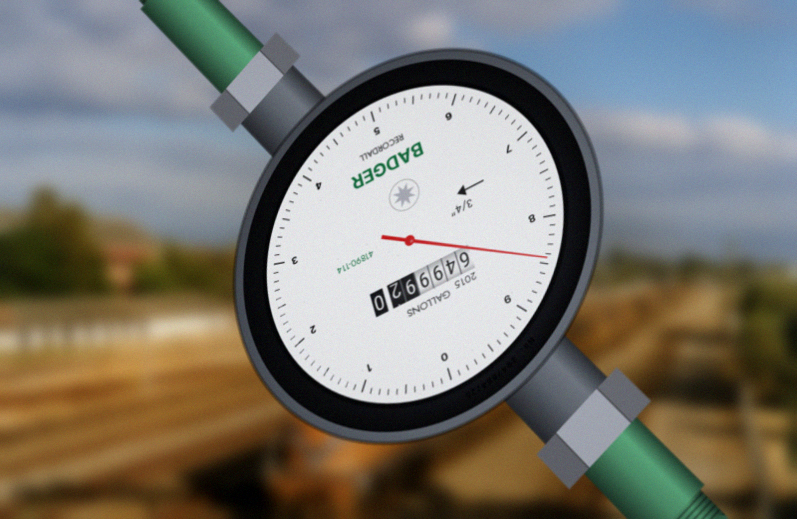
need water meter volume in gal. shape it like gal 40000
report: gal 6499918.4
